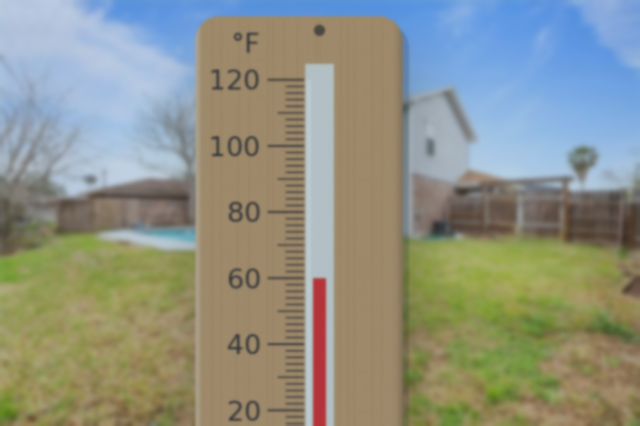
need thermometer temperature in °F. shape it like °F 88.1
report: °F 60
